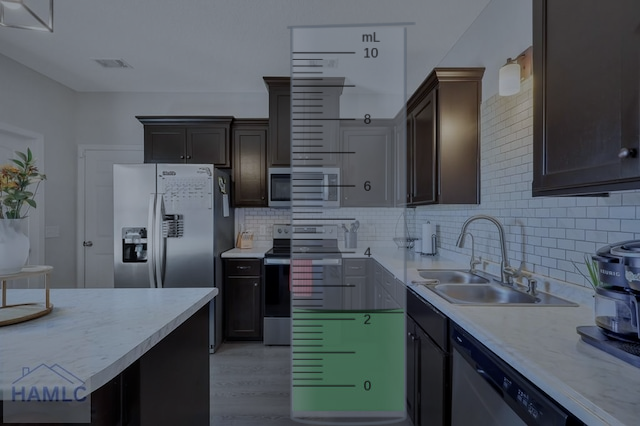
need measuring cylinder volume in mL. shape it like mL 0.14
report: mL 2.2
